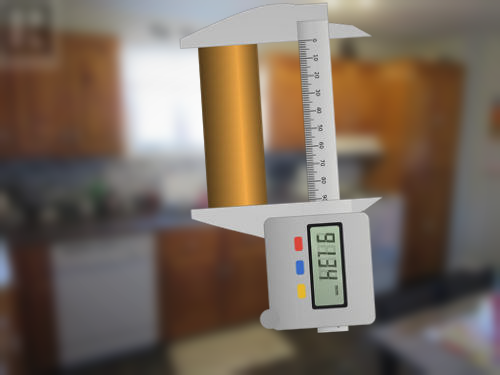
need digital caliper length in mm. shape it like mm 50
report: mm 91.34
